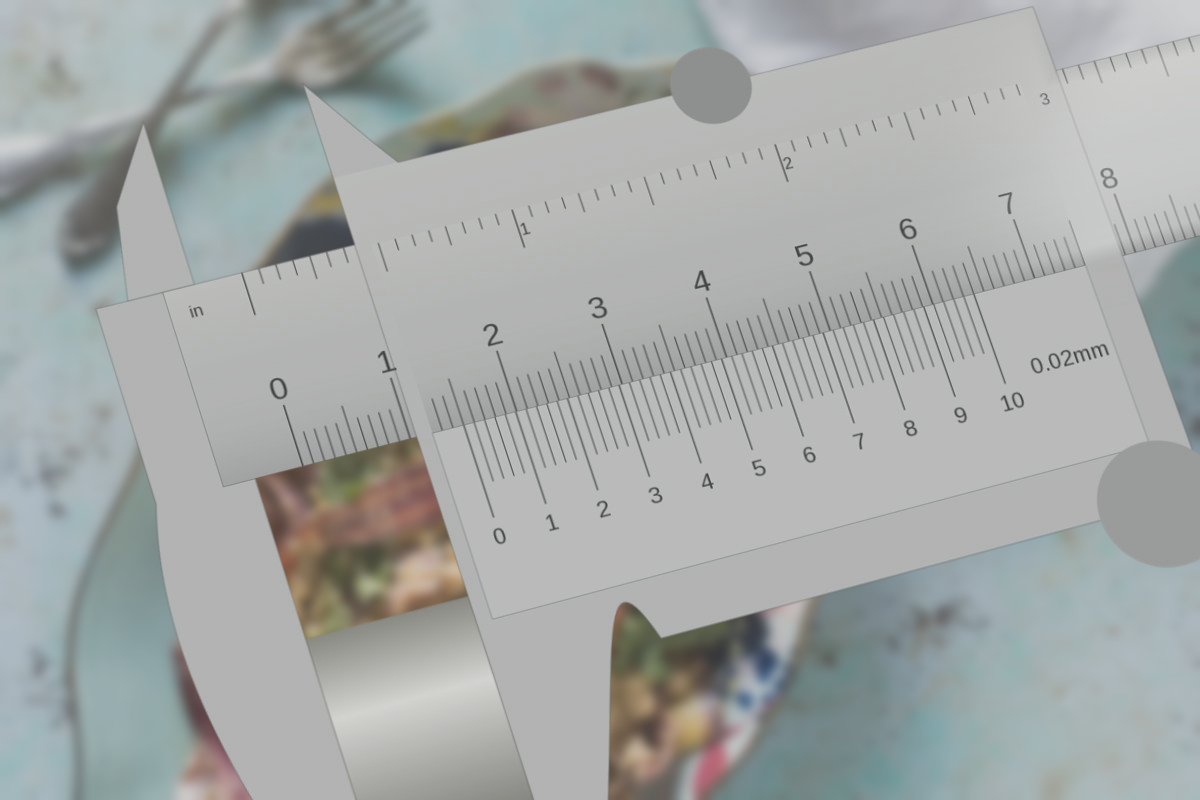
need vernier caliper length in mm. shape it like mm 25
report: mm 15.0
